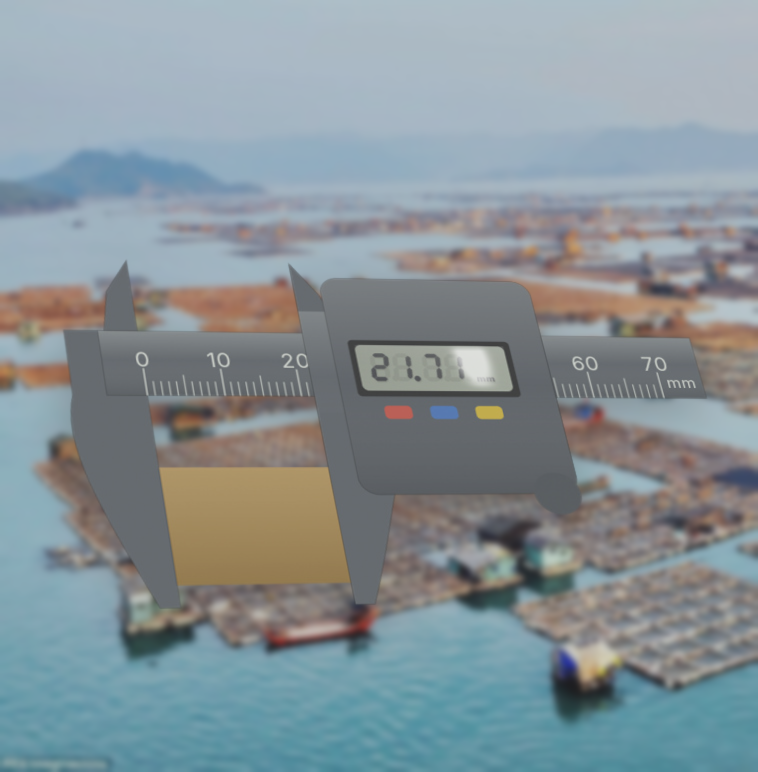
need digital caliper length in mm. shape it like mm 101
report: mm 21.71
